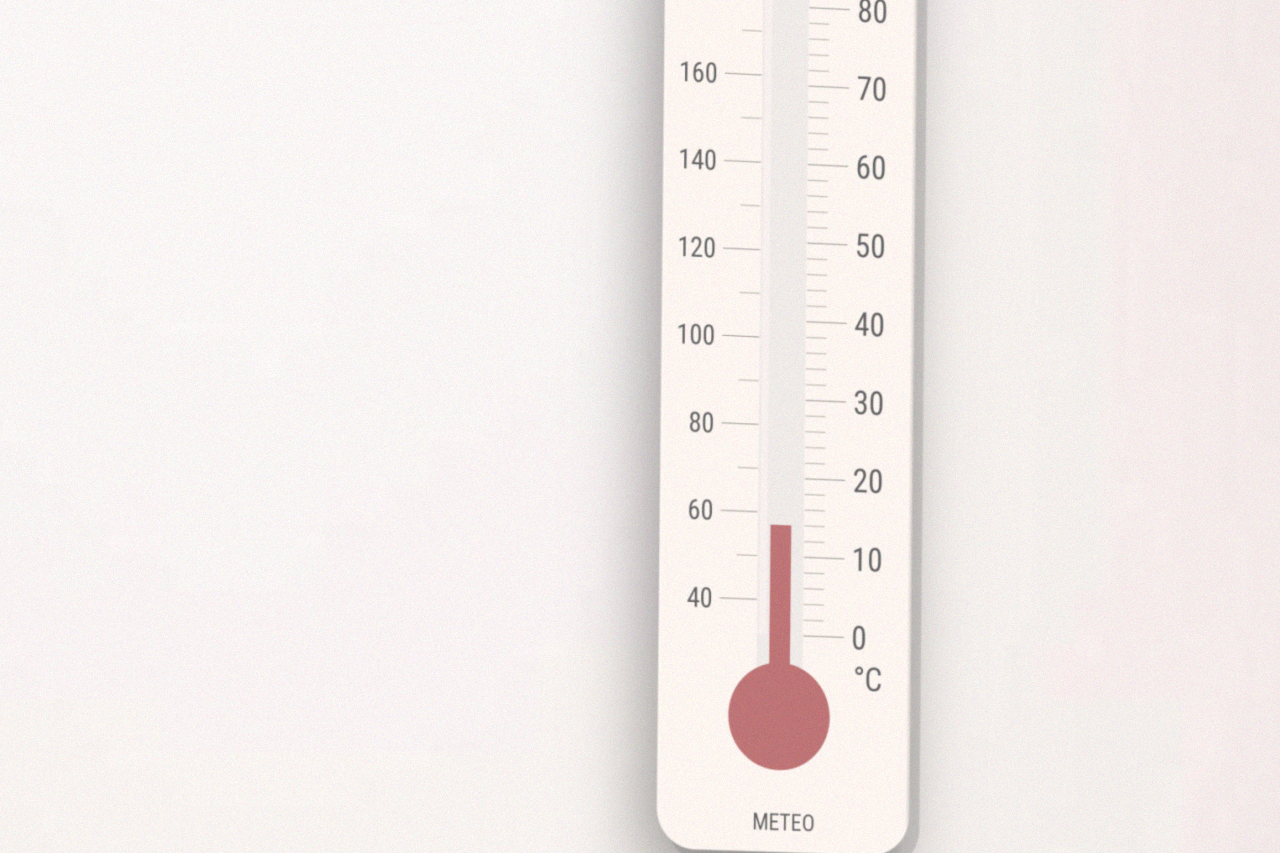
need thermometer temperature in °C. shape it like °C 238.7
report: °C 14
